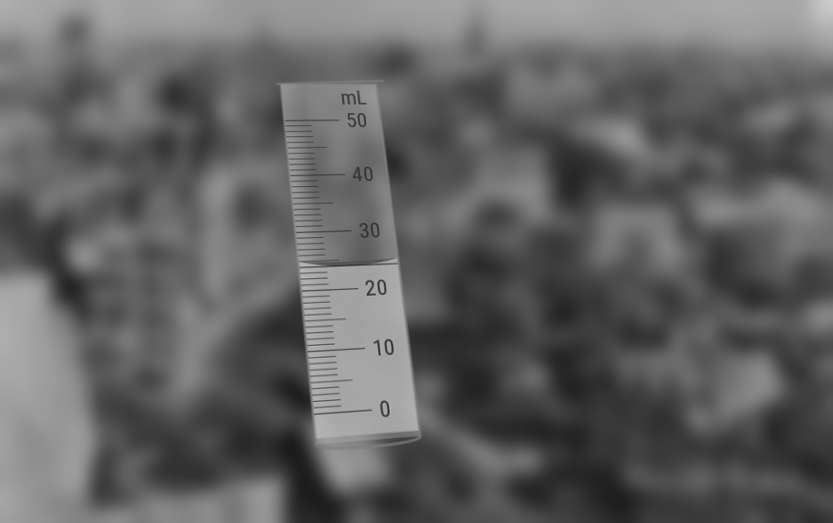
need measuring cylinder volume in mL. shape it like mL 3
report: mL 24
